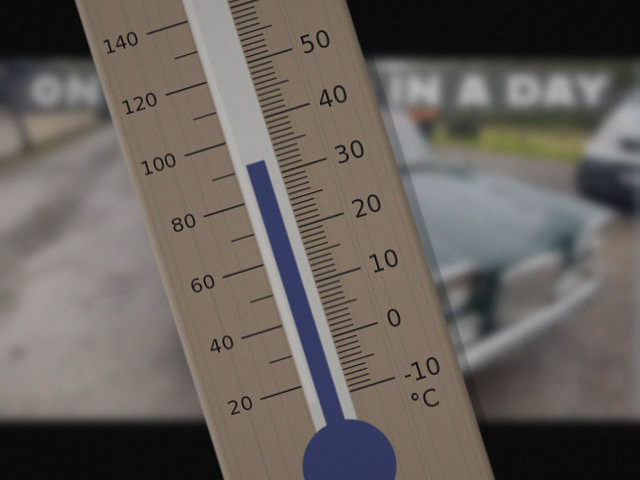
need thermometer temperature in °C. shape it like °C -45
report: °C 33
